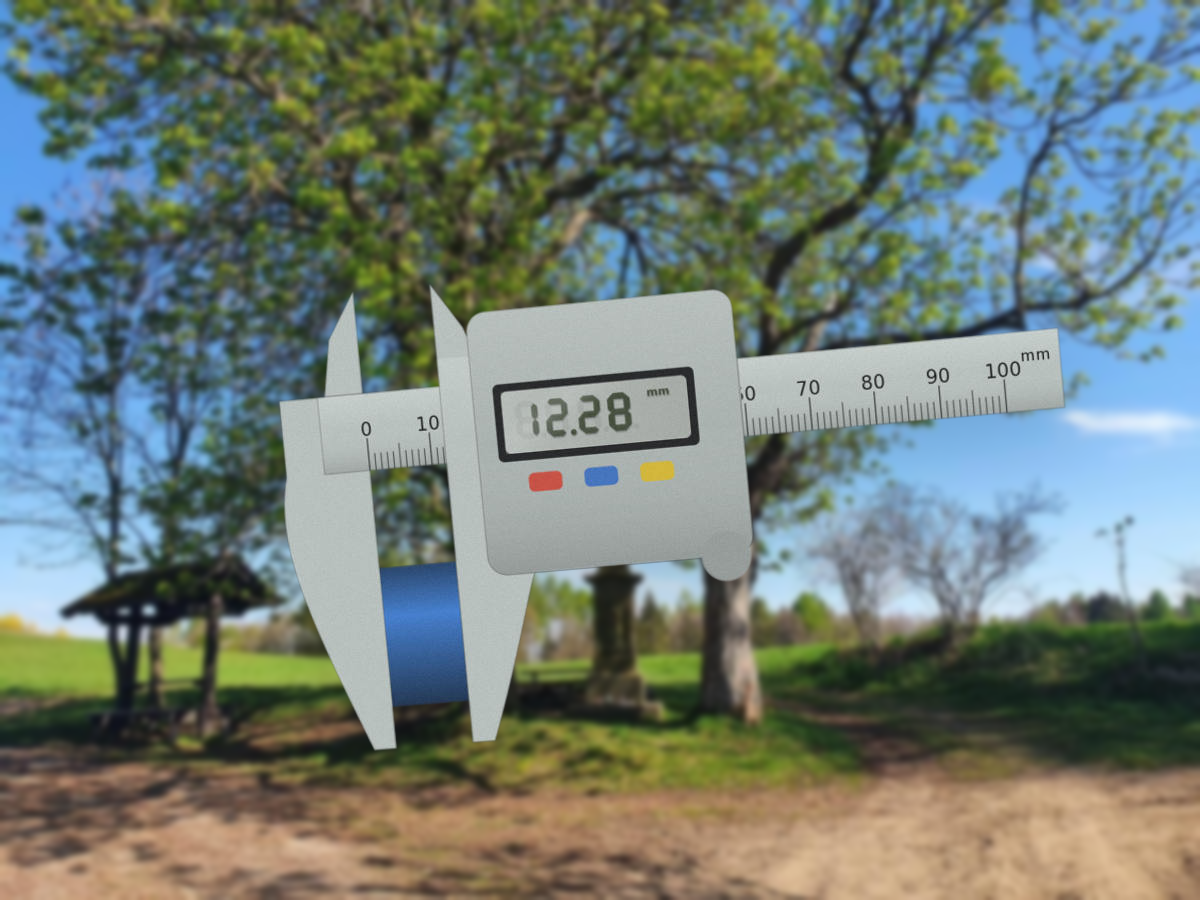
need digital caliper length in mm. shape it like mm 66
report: mm 12.28
